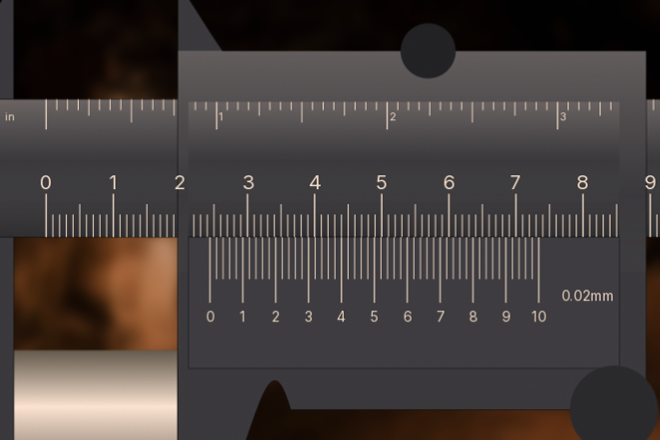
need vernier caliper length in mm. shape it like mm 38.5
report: mm 24.4
